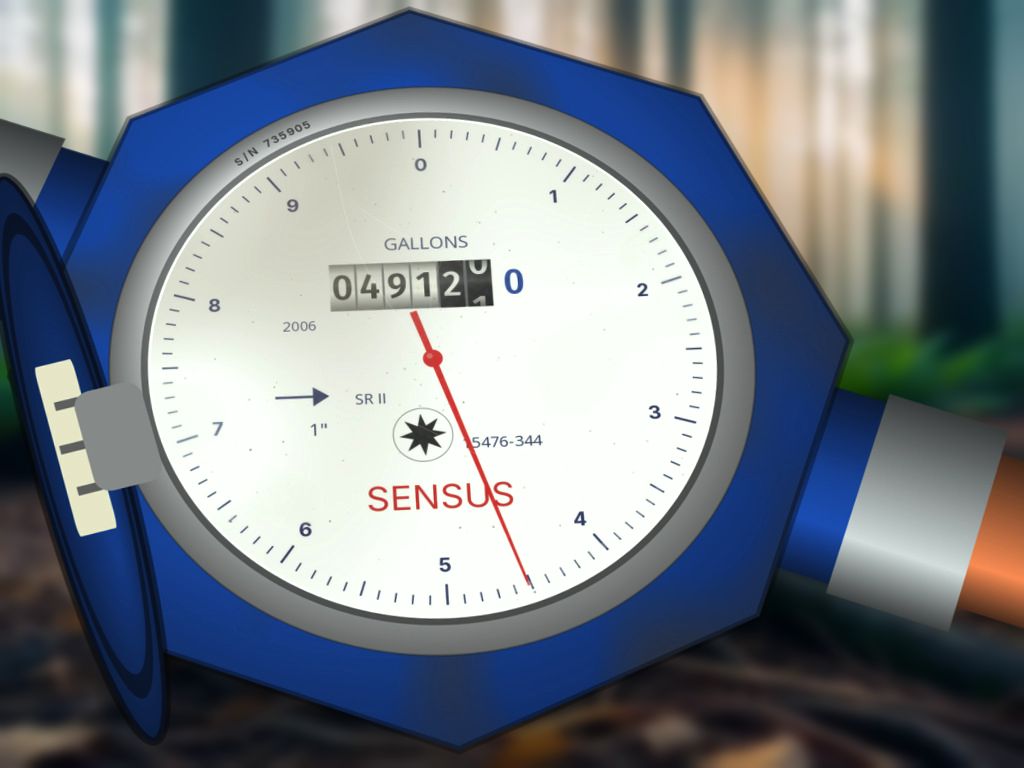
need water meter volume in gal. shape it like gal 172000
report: gal 491204.5
